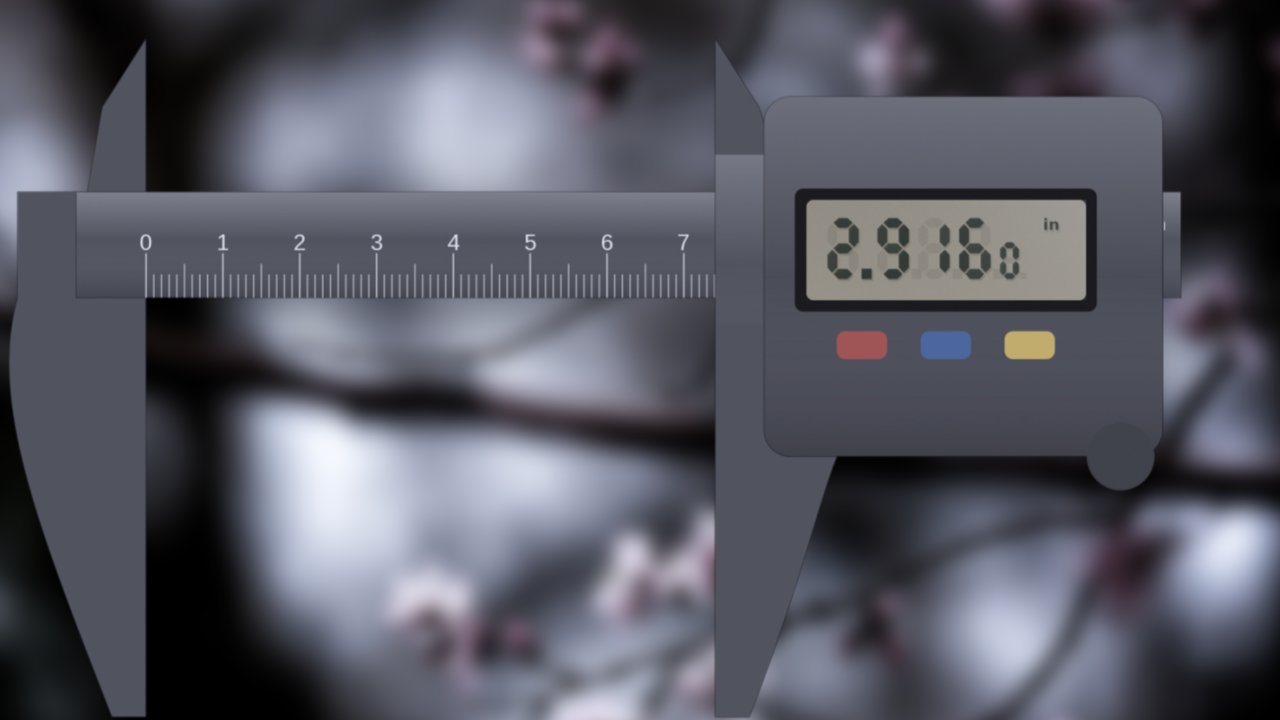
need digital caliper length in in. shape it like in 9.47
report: in 2.9160
